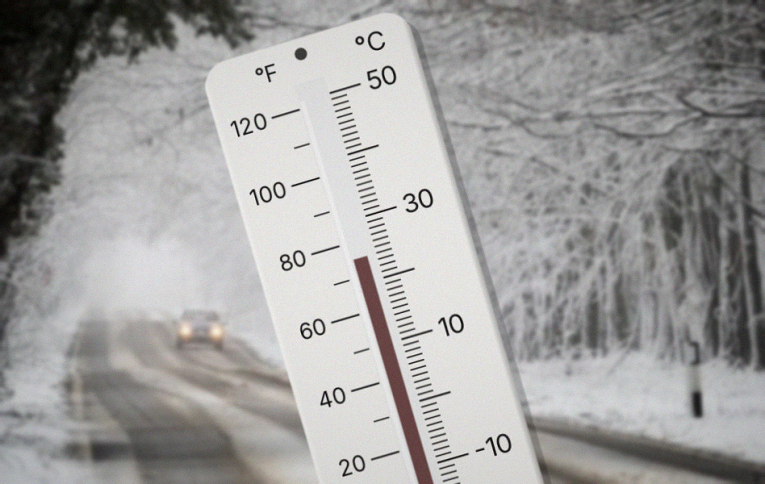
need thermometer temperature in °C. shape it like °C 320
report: °C 24
